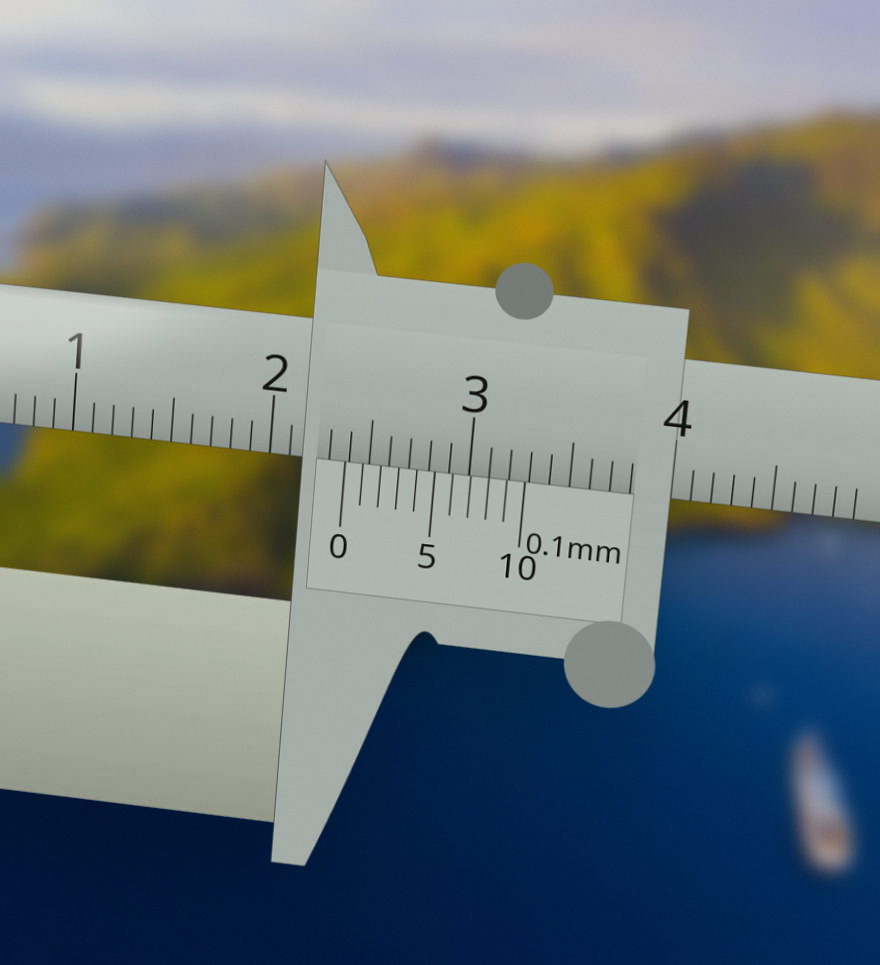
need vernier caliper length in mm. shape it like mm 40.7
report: mm 23.8
